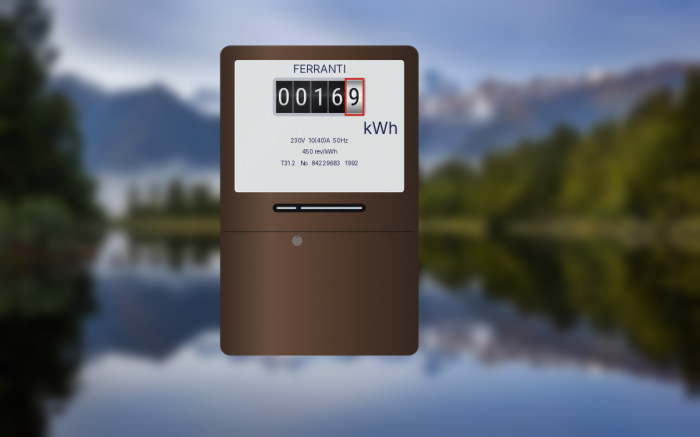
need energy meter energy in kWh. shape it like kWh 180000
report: kWh 16.9
